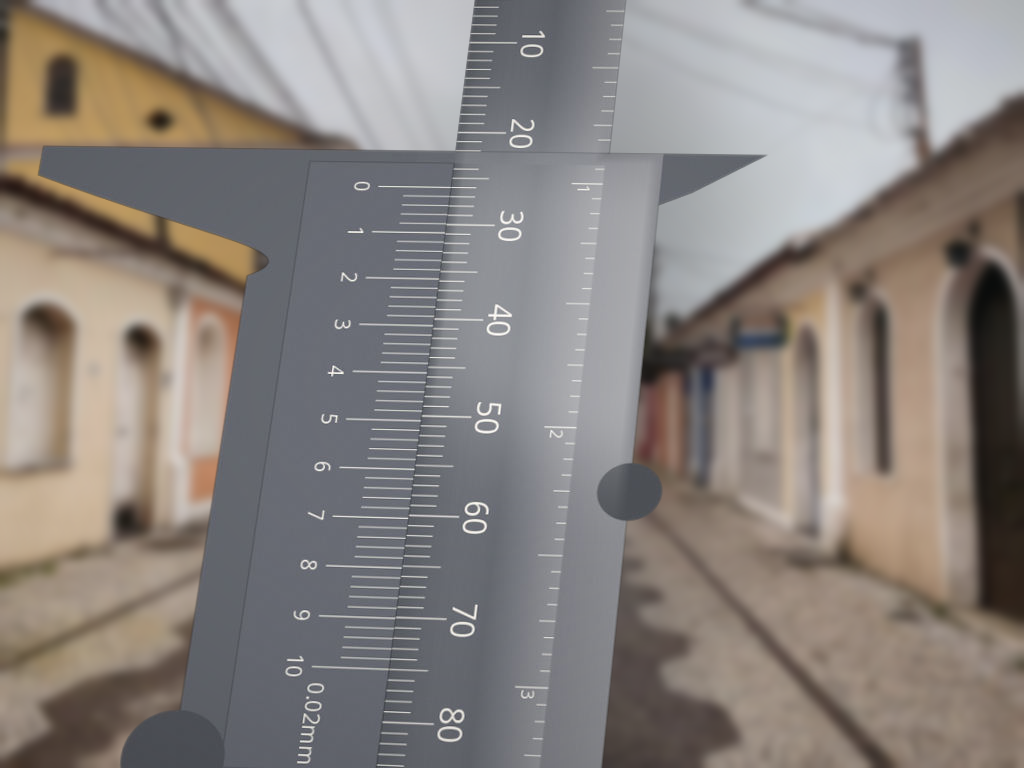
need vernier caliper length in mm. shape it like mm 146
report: mm 26.0
